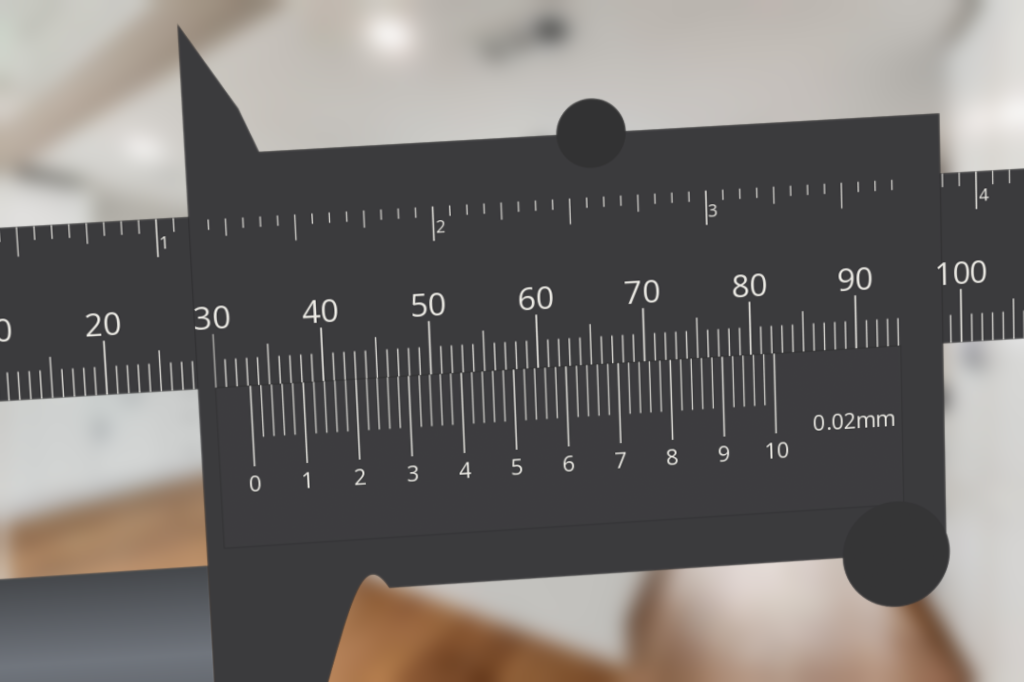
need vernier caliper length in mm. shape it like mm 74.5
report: mm 33.2
